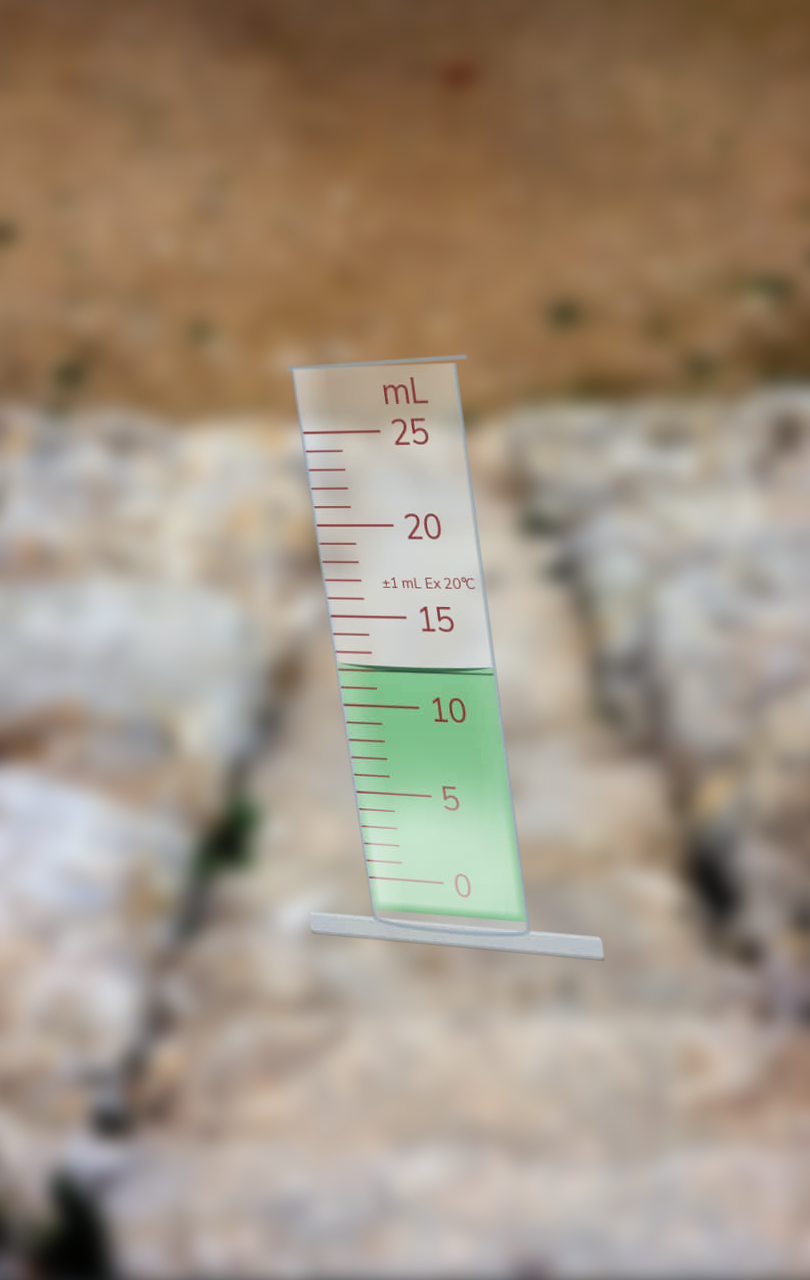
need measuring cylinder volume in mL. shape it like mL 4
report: mL 12
